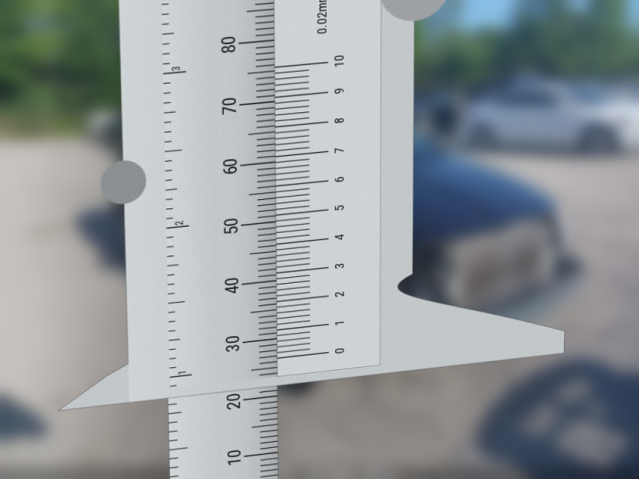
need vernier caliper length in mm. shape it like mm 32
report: mm 26.6
